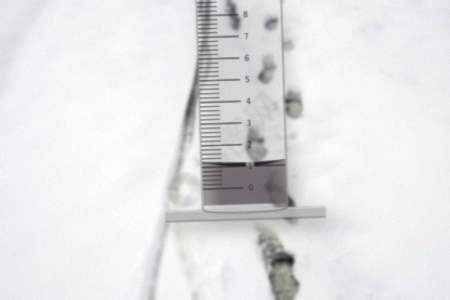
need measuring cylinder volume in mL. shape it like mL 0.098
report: mL 1
